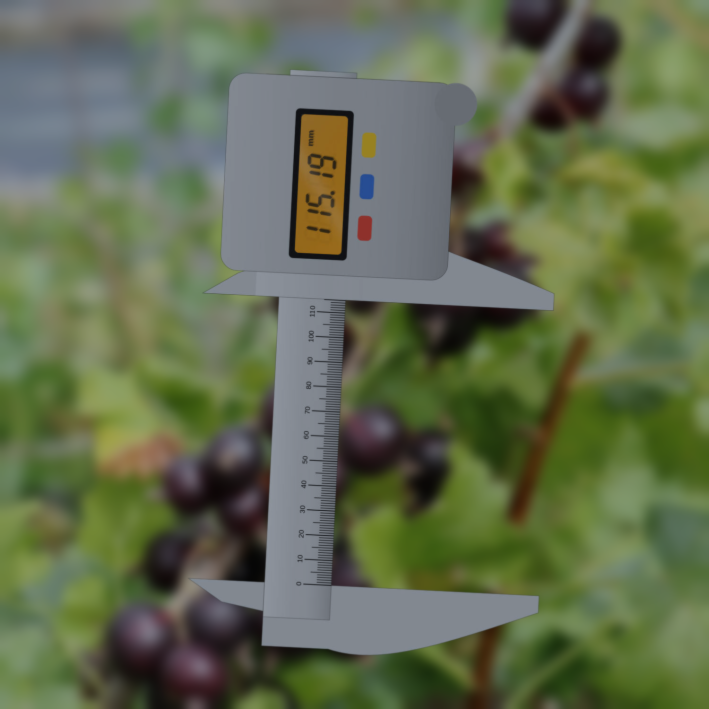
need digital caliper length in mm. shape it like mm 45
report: mm 115.19
